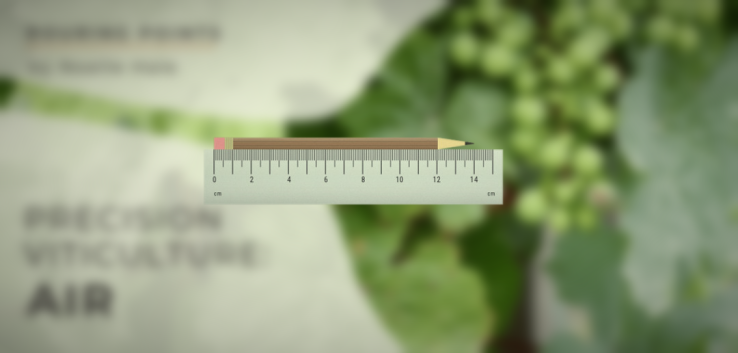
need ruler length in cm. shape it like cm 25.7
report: cm 14
